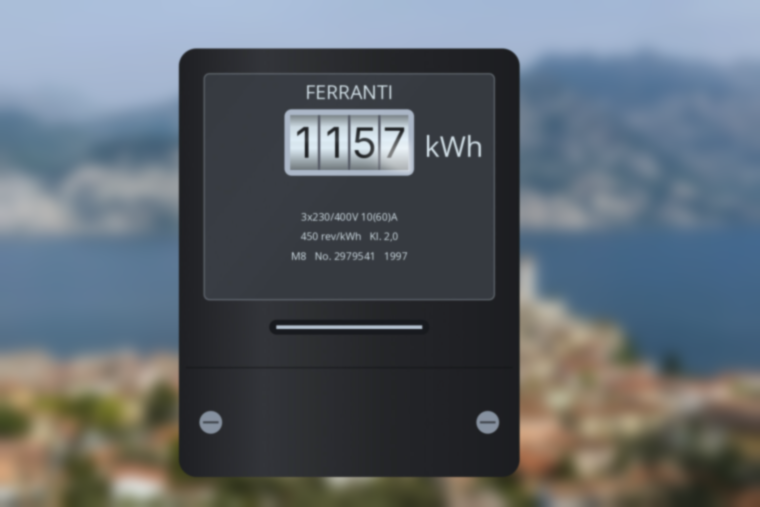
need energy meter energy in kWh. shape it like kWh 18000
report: kWh 1157
